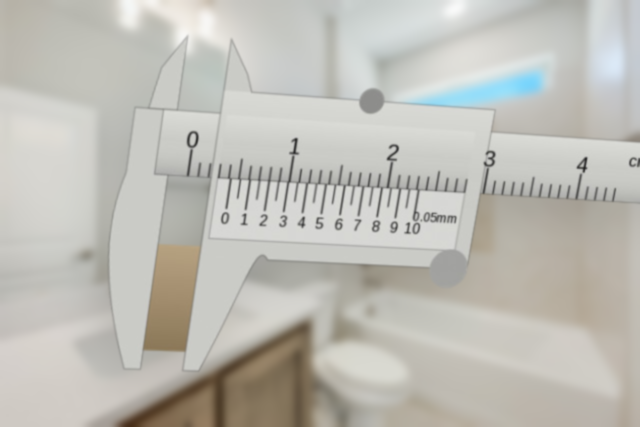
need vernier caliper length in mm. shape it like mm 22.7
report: mm 4.2
